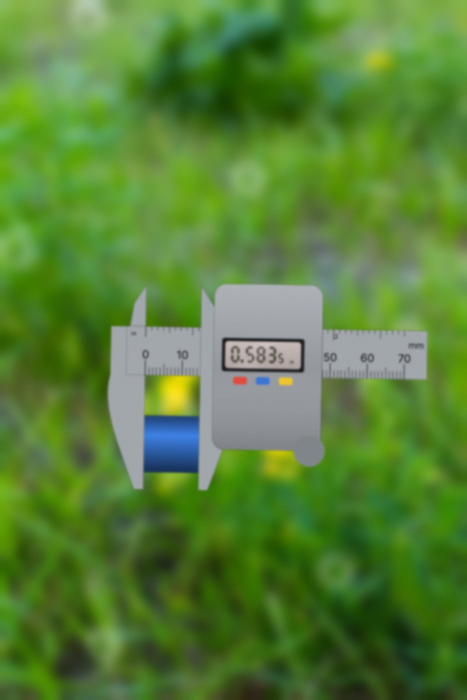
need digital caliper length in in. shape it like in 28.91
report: in 0.5835
